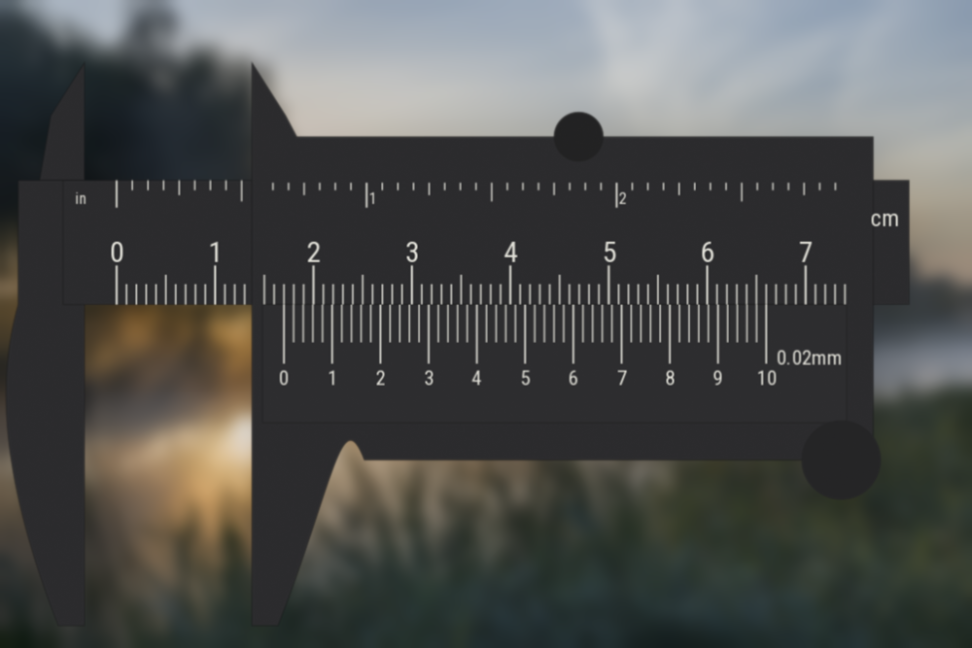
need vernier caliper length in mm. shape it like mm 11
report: mm 17.0
